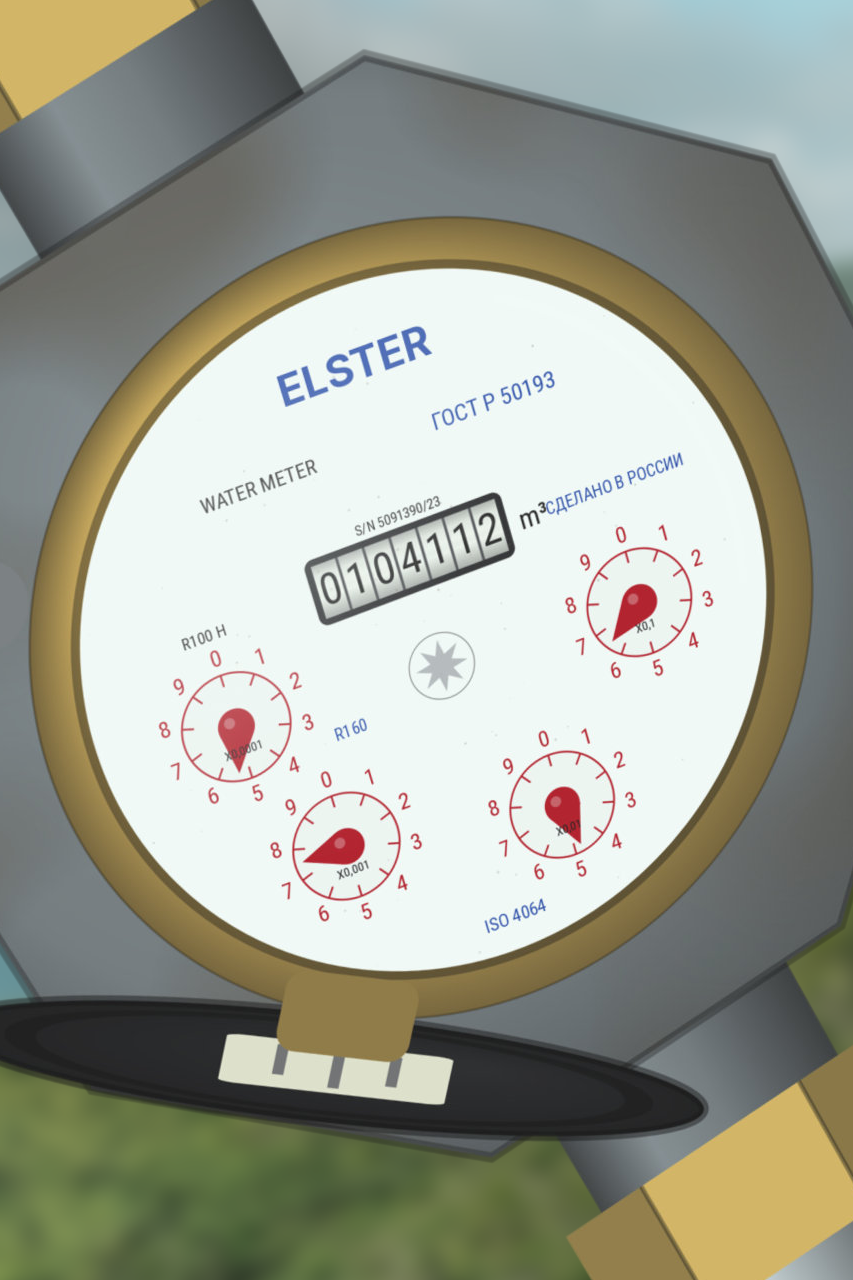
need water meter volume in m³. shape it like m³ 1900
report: m³ 104112.6475
